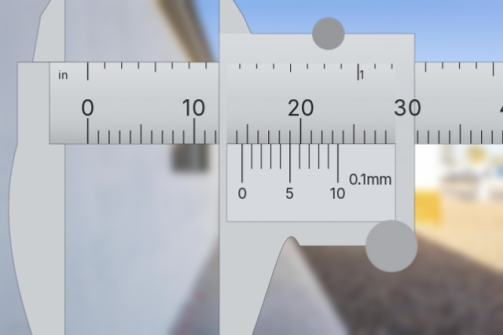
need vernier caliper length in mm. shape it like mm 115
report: mm 14.5
